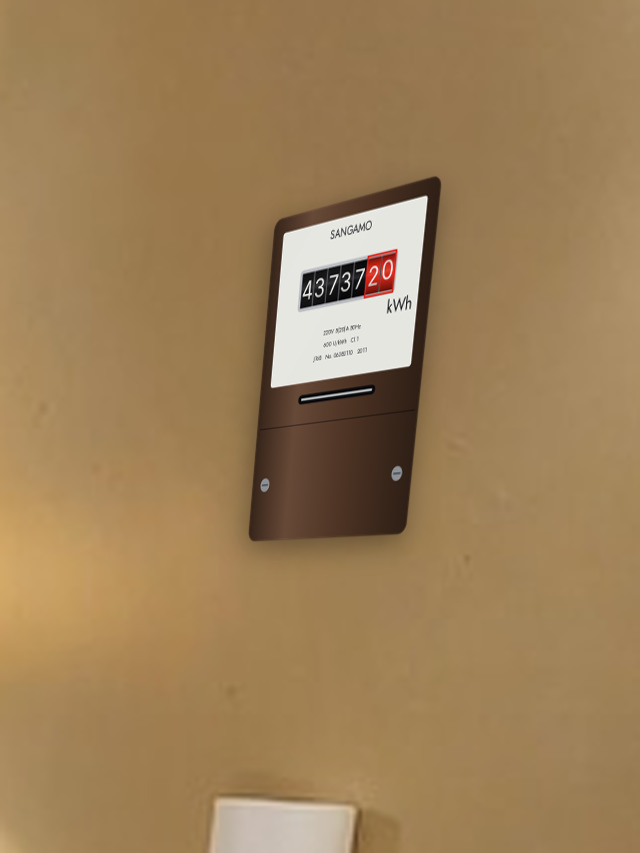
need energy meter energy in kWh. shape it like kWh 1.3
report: kWh 43737.20
